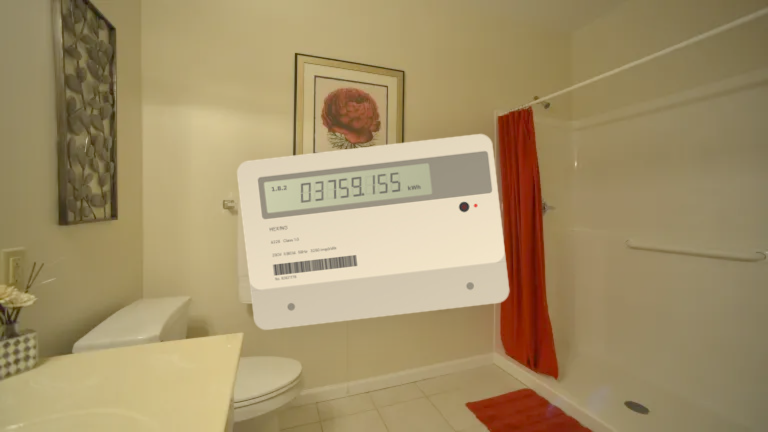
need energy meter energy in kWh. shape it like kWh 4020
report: kWh 3759.155
